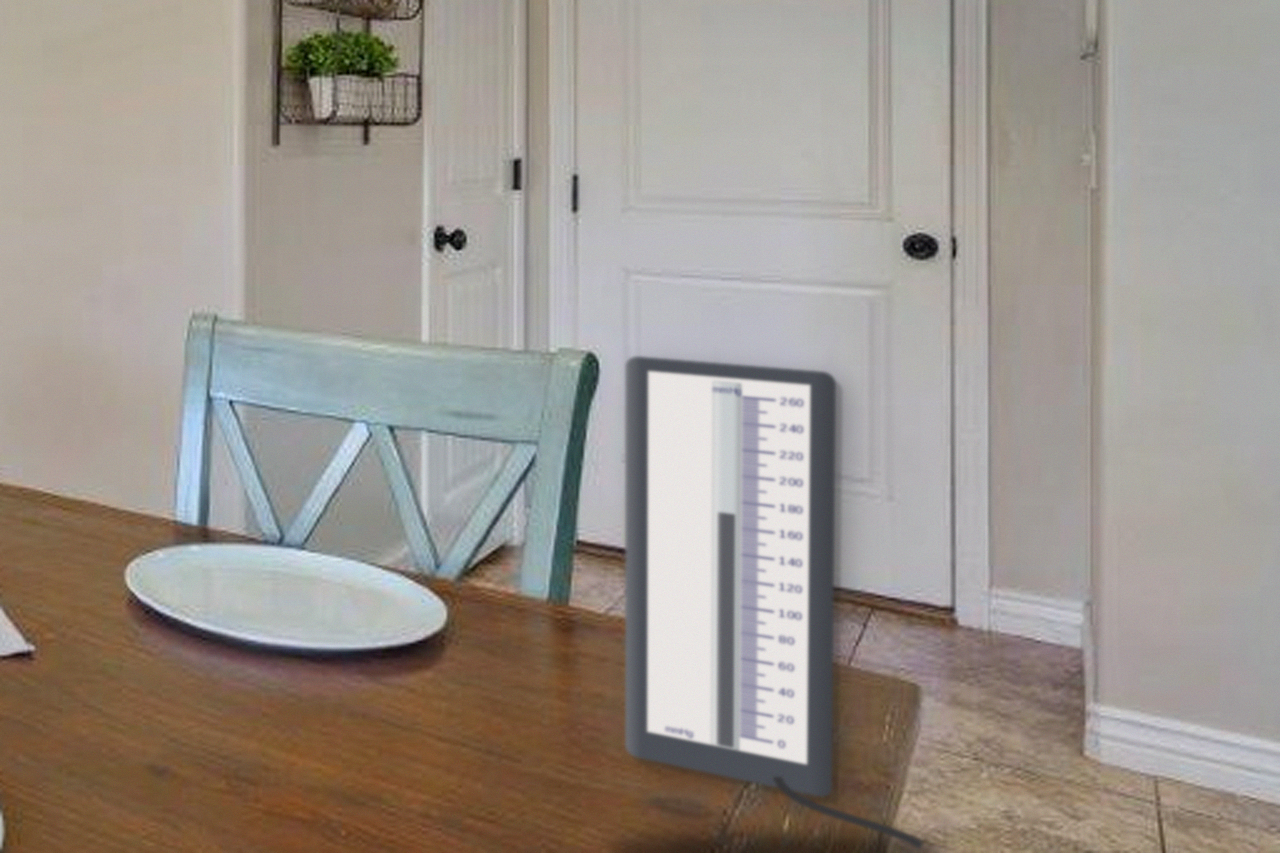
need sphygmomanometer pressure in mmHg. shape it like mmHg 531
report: mmHg 170
